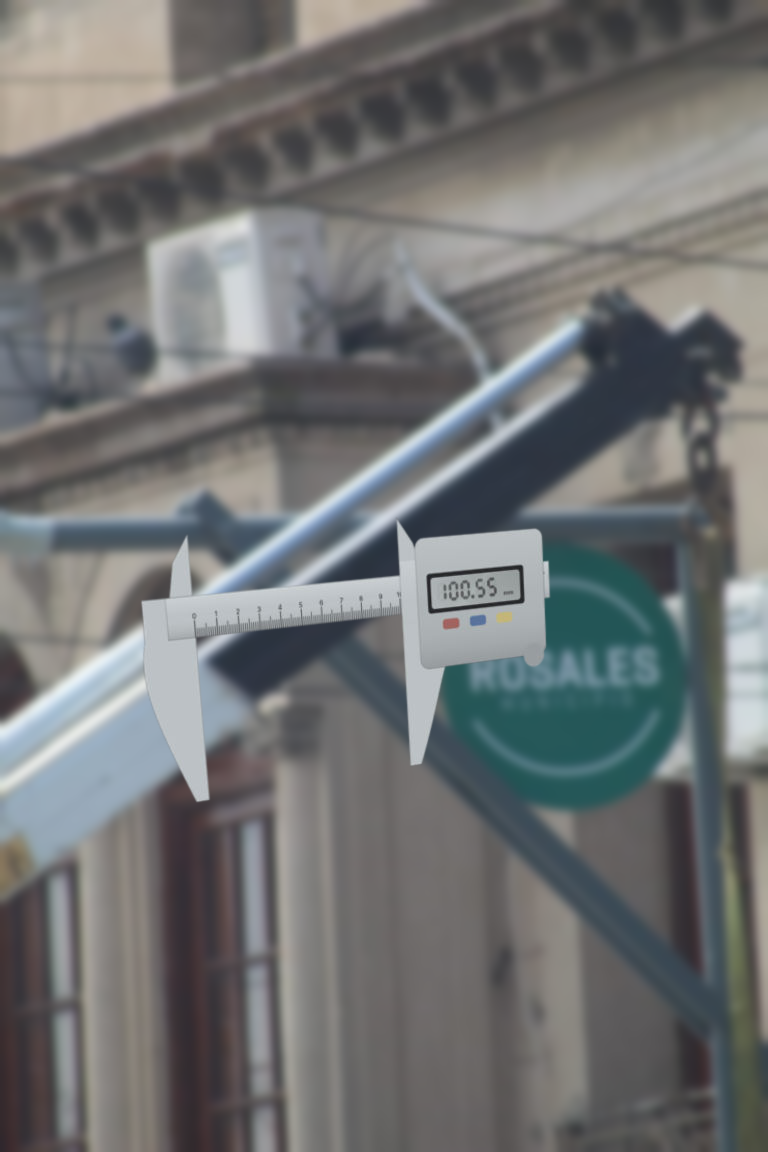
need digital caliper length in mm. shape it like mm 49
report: mm 100.55
